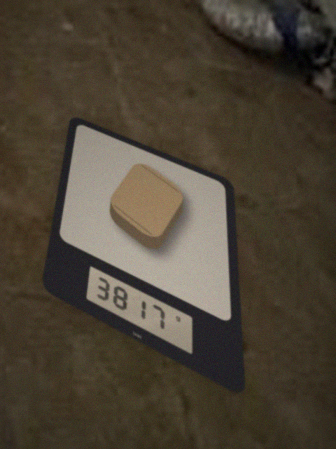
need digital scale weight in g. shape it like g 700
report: g 3817
